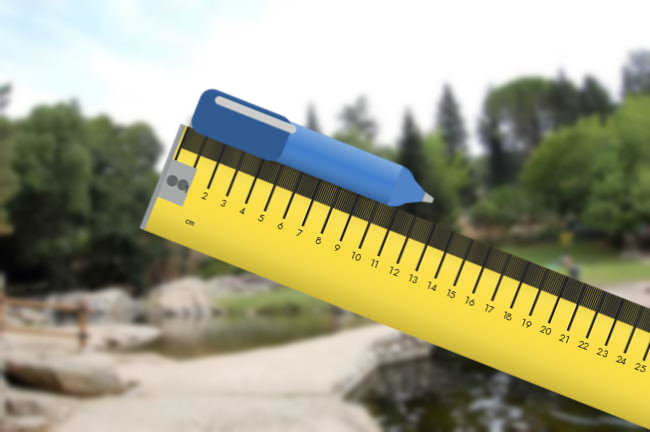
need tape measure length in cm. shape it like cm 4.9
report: cm 12.5
